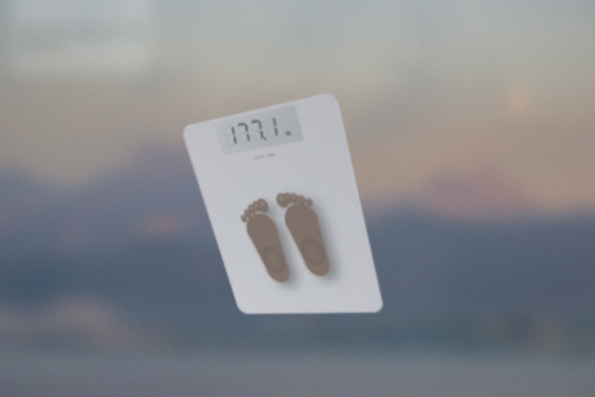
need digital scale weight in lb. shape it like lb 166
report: lb 177.1
